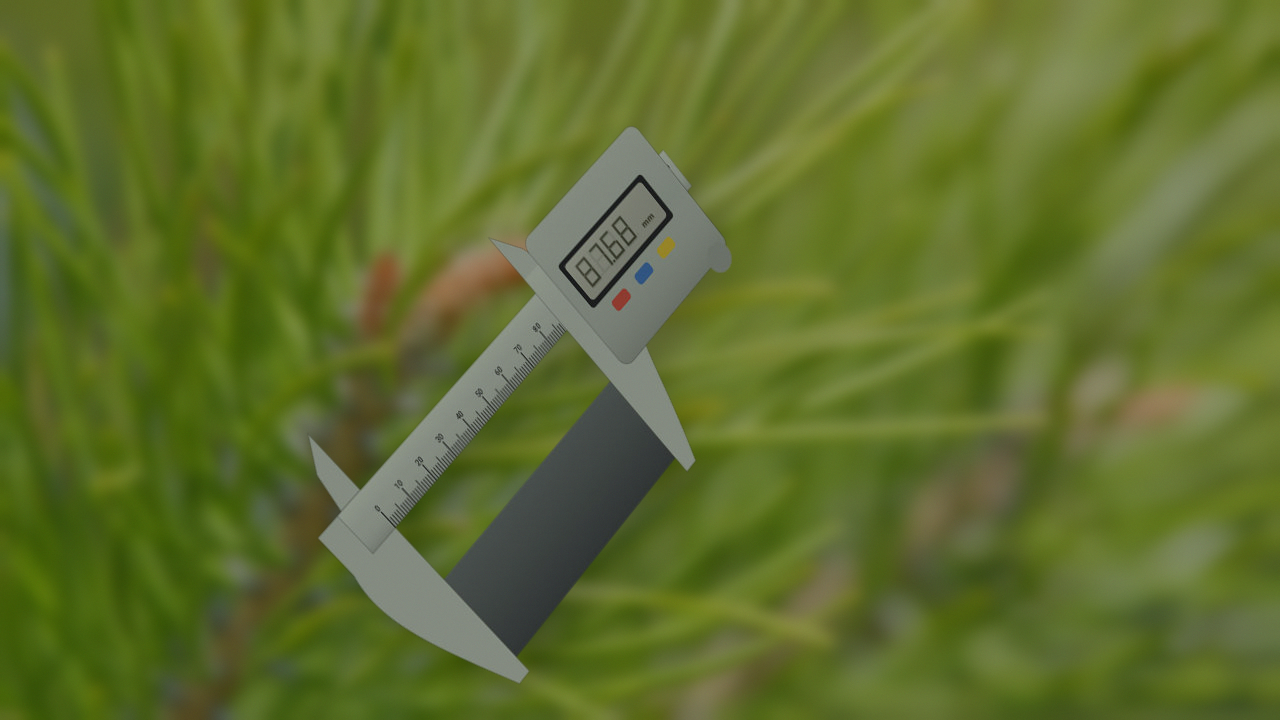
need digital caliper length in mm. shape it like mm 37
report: mm 87.68
